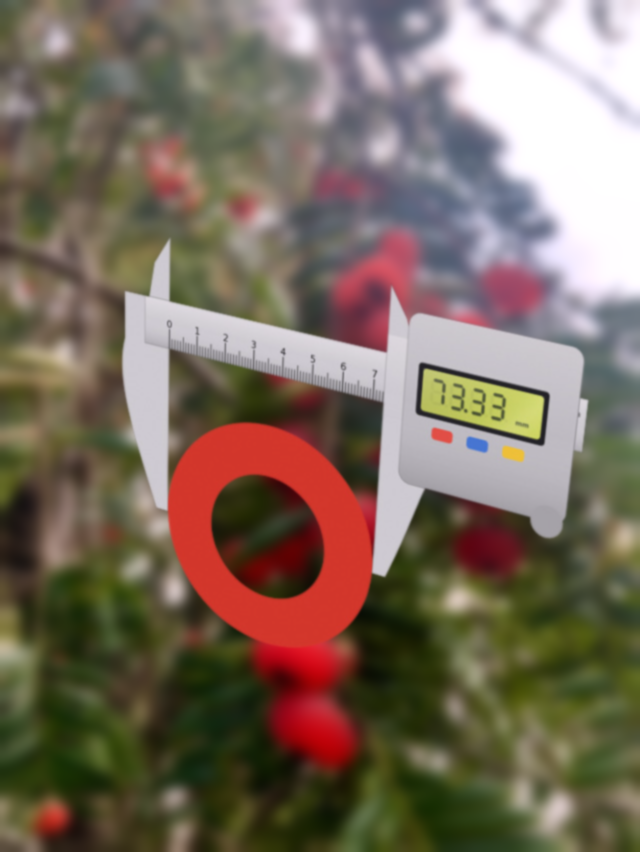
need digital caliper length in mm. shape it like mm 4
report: mm 73.33
